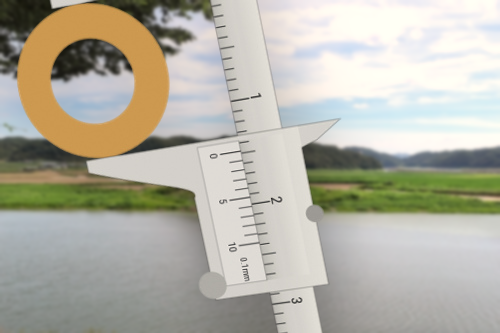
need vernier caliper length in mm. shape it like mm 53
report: mm 14.8
